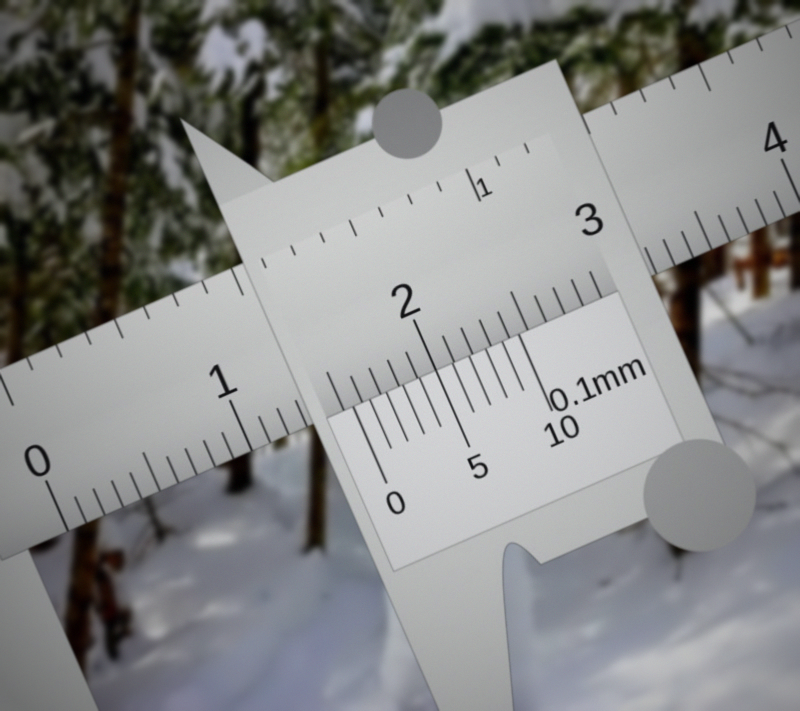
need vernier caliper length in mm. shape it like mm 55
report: mm 15.5
